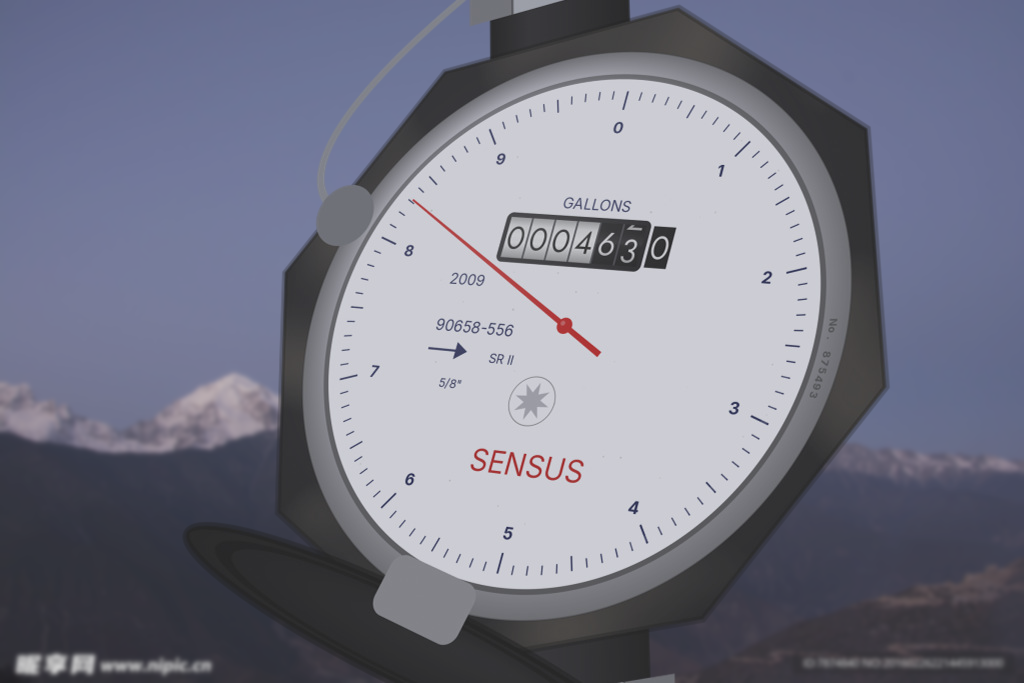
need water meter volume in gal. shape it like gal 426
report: gal 4628.3
